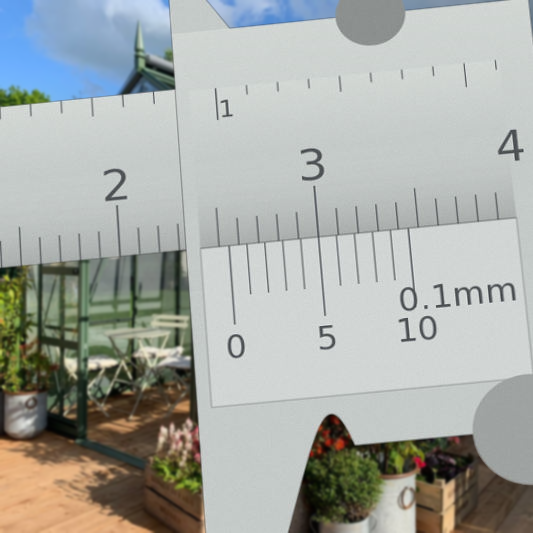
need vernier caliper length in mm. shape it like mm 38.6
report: mm 25.5
